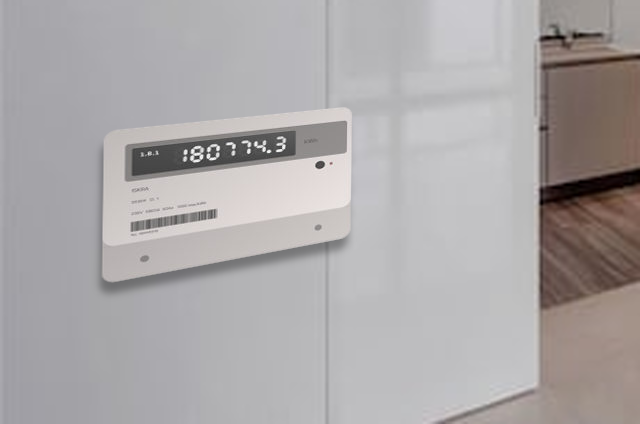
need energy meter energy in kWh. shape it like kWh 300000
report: kWh 180774.3
